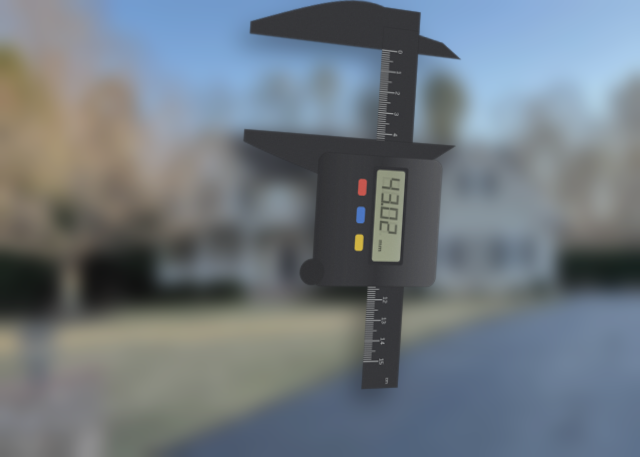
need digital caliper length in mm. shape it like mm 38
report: mm 43.02
